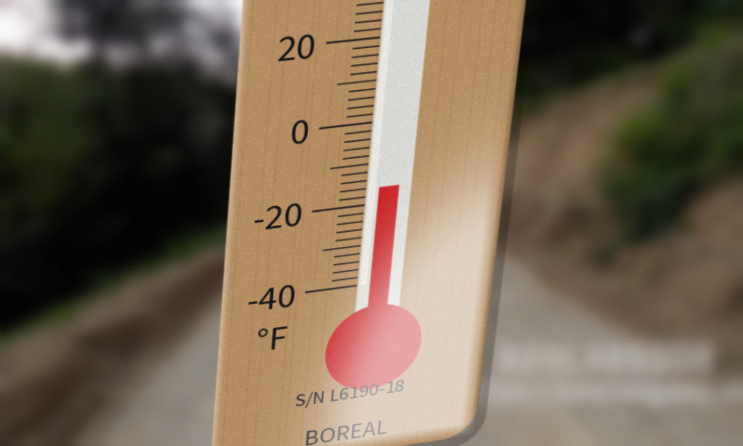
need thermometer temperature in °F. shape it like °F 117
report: °F -16
